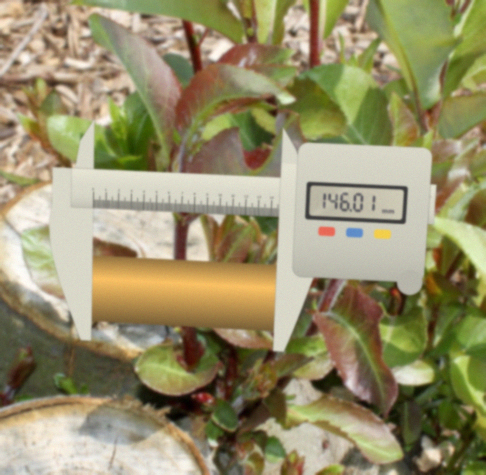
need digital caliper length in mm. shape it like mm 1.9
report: mm 146.01
